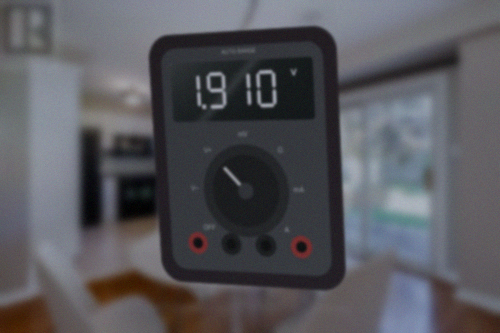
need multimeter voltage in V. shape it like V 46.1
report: V 1.910
